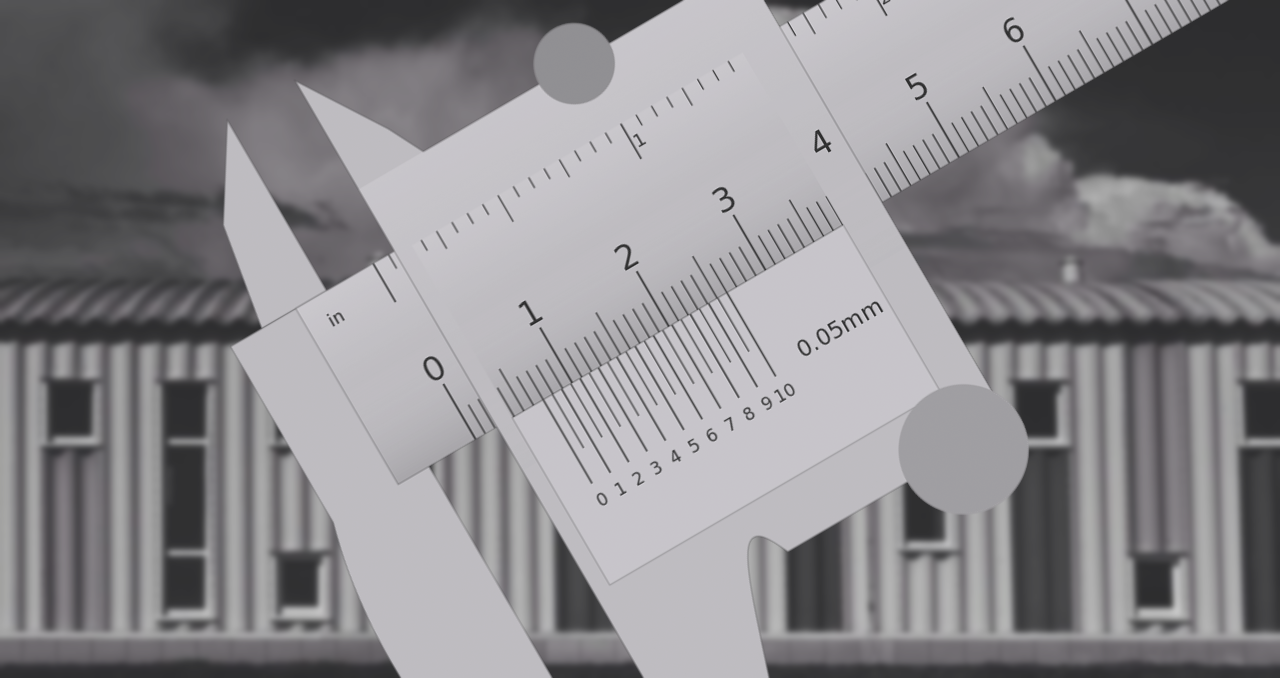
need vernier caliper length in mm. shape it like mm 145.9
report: mm 7.0
